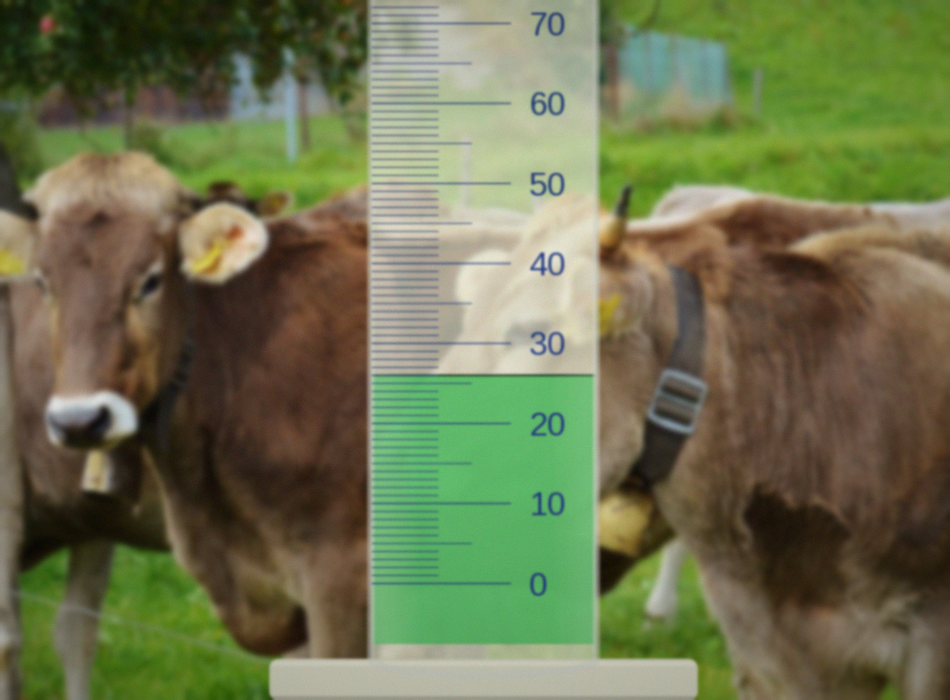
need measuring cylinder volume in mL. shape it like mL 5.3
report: mL 26
